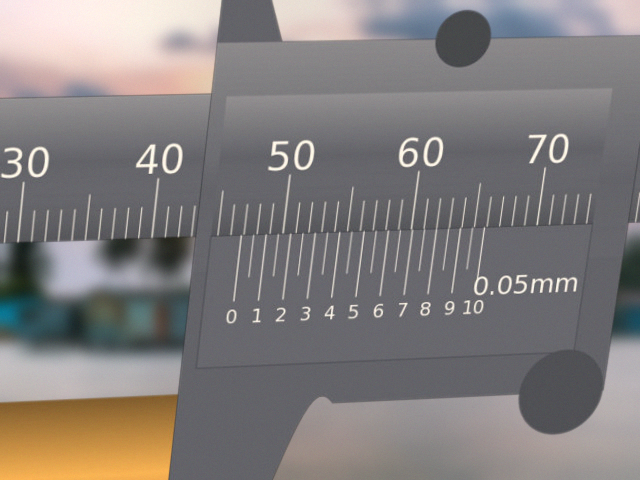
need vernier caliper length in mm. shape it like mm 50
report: mm 46.8
